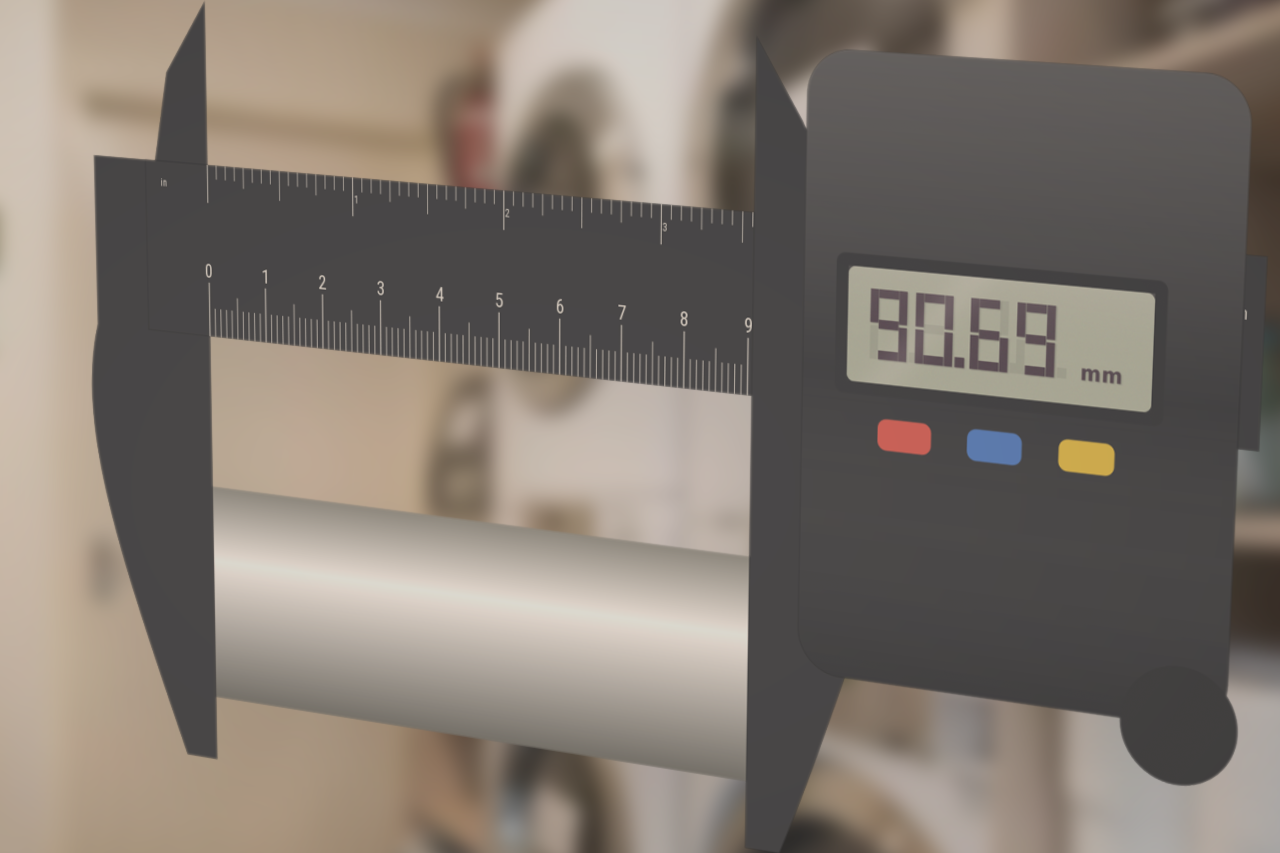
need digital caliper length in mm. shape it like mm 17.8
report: mm 90.69
